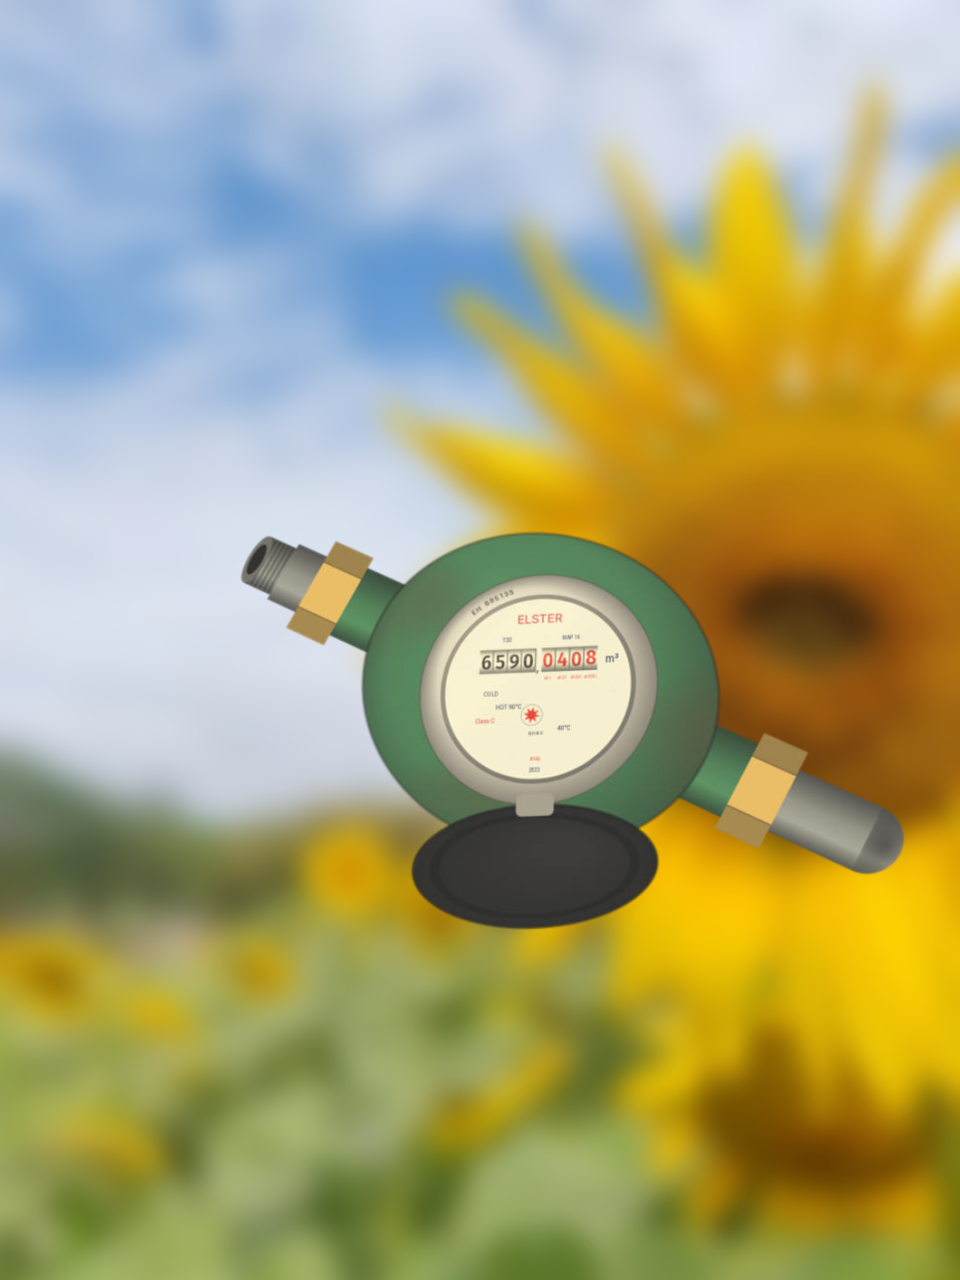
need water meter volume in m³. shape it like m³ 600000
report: m³ 6590.0408
